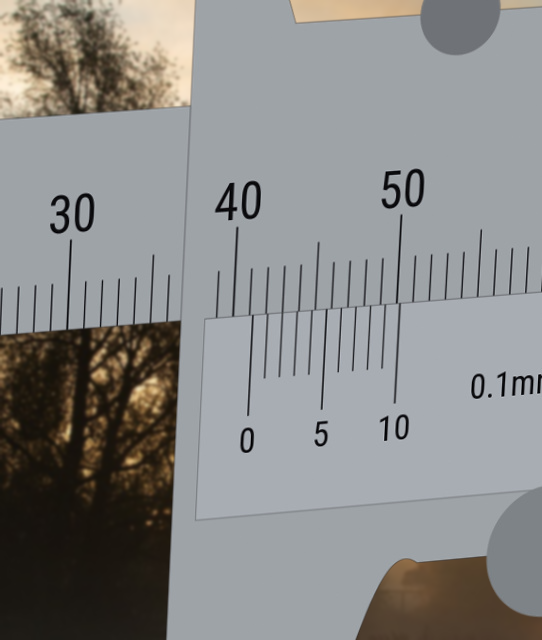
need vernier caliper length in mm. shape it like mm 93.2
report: mm 41.2
